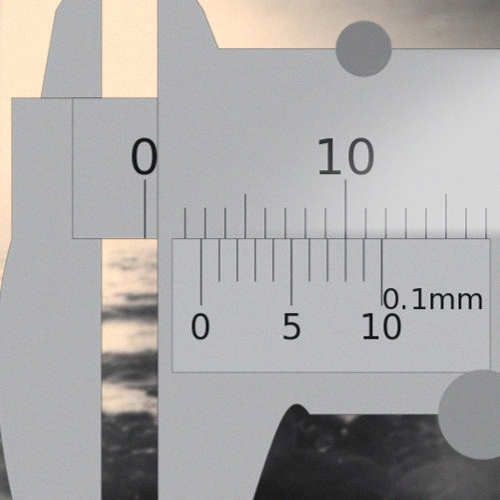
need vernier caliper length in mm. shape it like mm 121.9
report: mm 2.8
